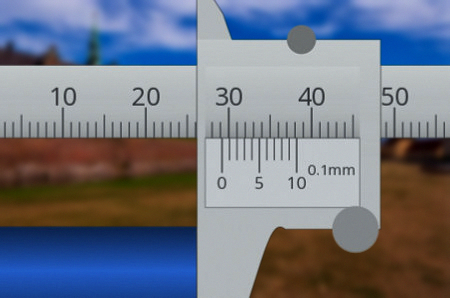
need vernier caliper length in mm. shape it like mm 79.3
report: mm 29.2
